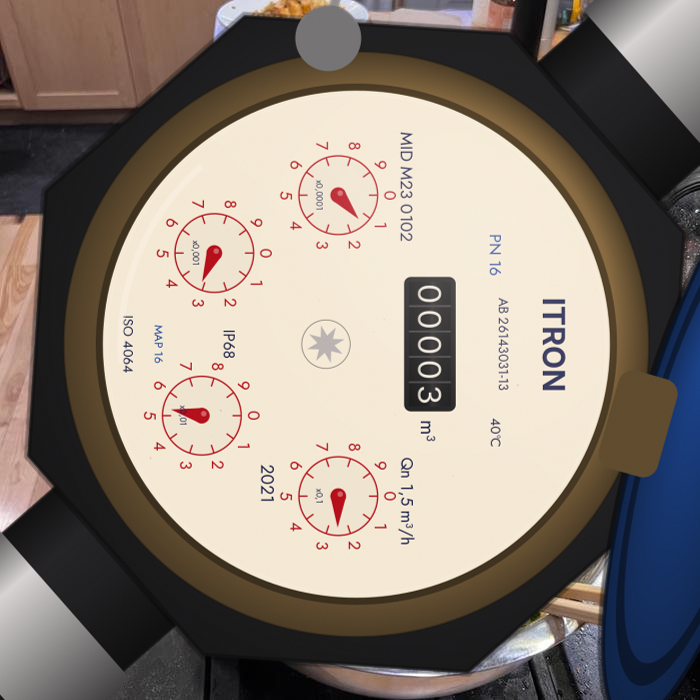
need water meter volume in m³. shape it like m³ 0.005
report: m³ 3.2531
